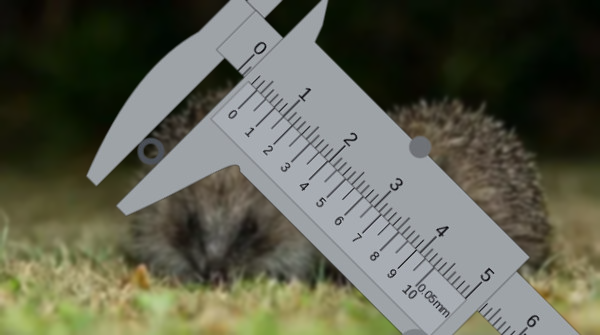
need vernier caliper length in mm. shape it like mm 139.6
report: mm 4.2
